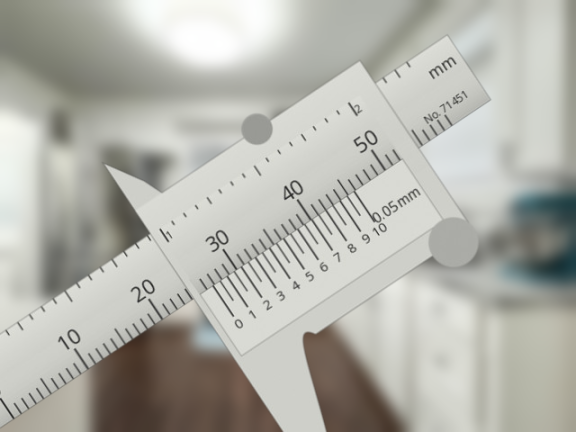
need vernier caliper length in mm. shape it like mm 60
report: mm 26.8
